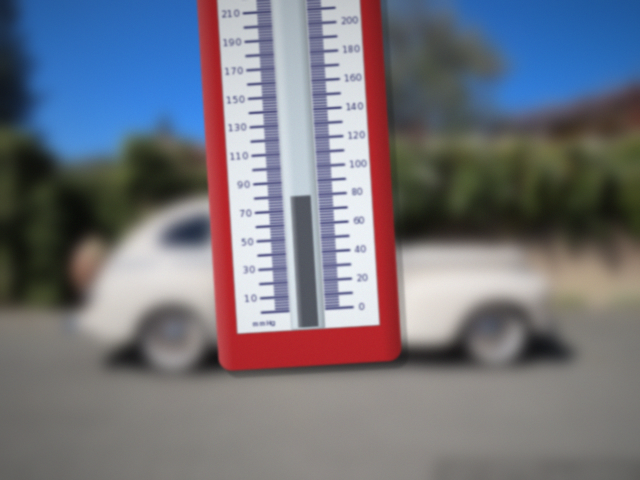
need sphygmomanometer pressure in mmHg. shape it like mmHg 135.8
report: mmHg 80
